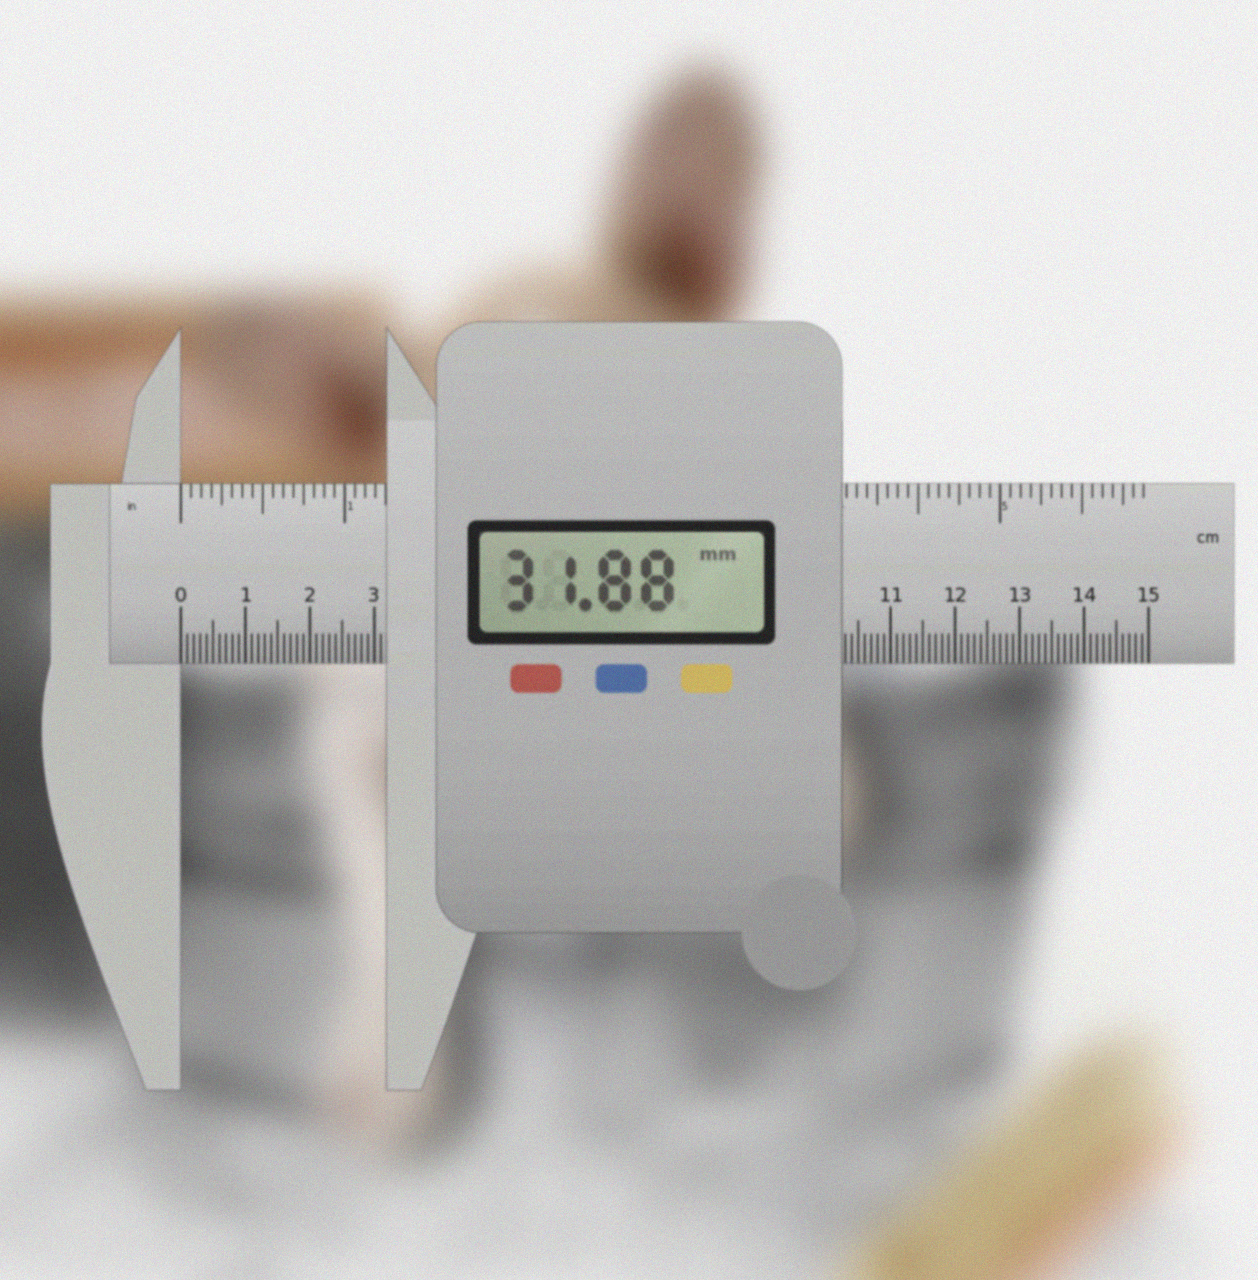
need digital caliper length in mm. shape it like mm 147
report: mm 31.88
